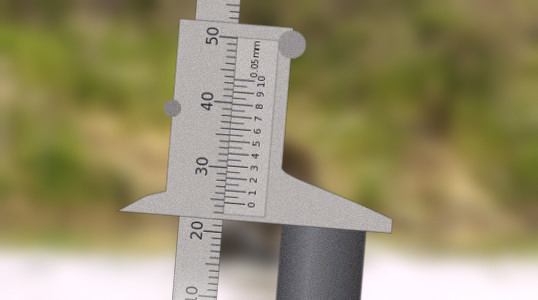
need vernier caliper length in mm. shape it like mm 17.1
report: mm 24.6
